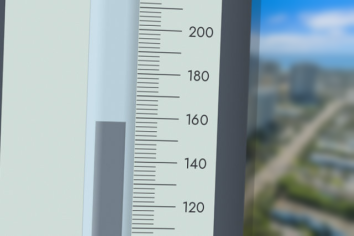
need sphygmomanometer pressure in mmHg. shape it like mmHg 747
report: mmHg 158
